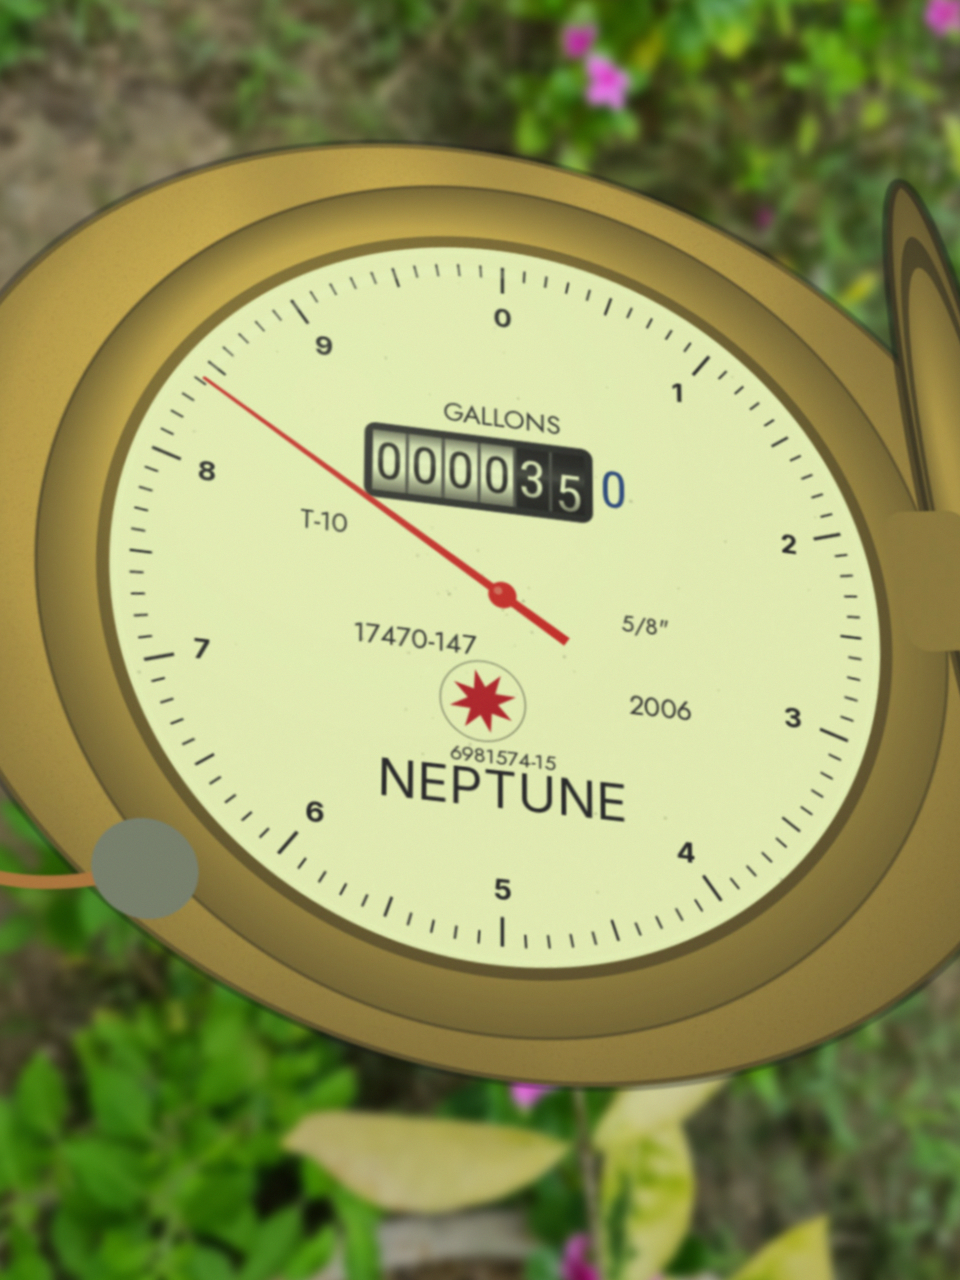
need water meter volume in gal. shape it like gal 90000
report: gal 348.4
